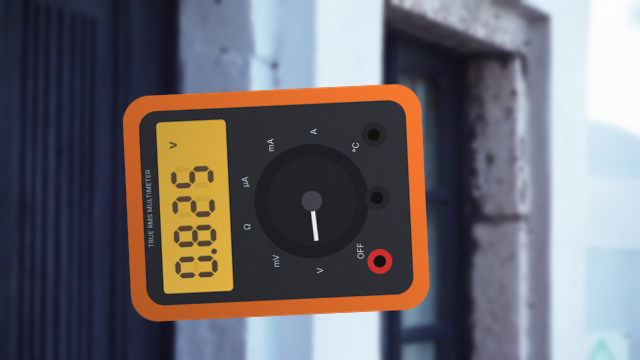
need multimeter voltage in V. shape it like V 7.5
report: V 0.825
